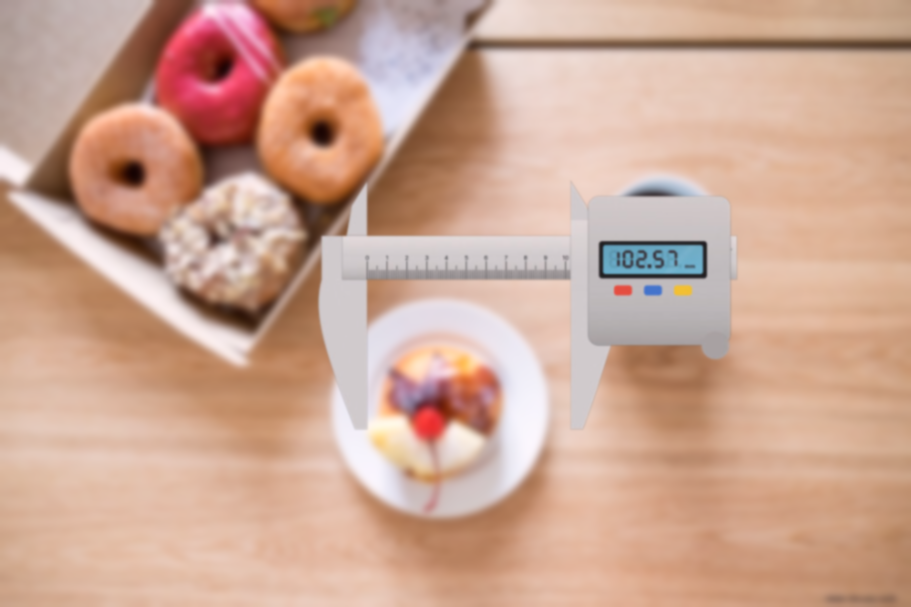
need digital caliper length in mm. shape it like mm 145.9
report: mm 102.57
